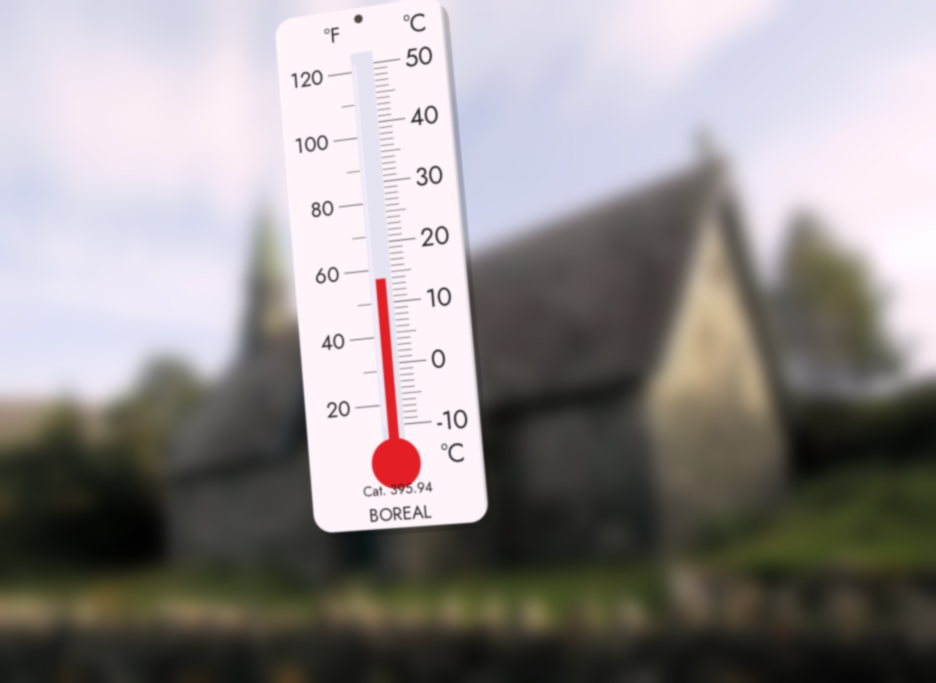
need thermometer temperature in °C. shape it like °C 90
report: °C 14
